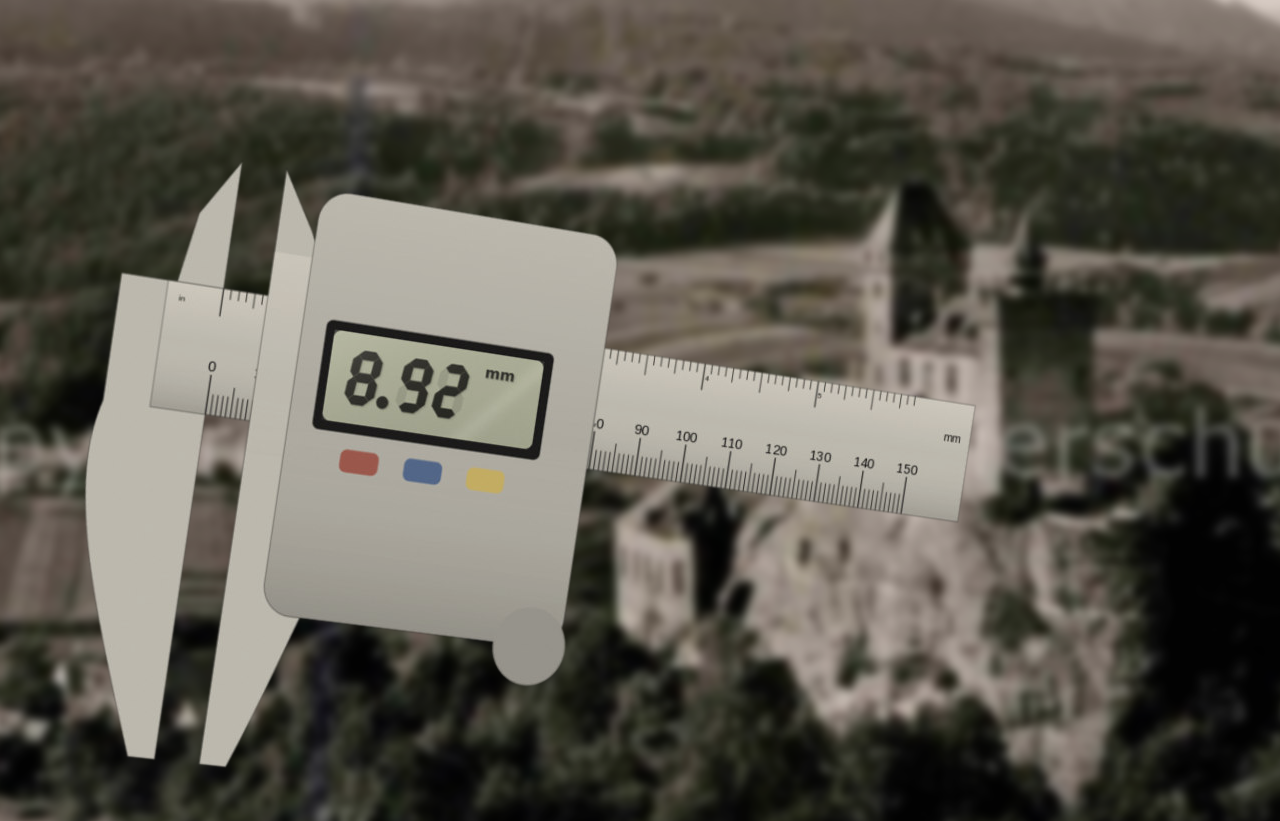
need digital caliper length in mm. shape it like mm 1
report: mm 8.92
